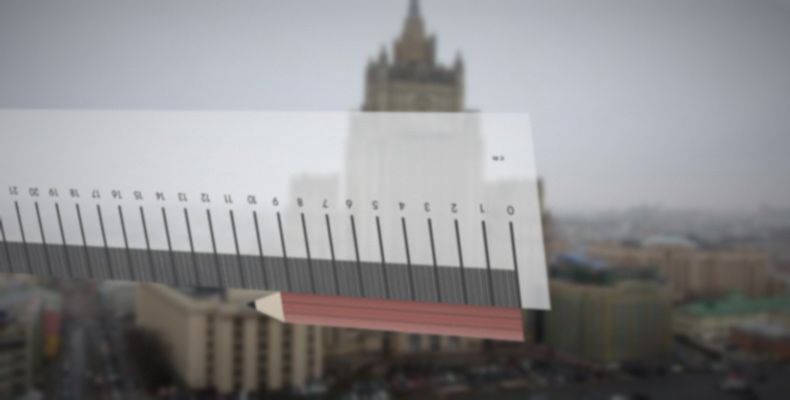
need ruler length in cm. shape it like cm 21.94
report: cm 11
